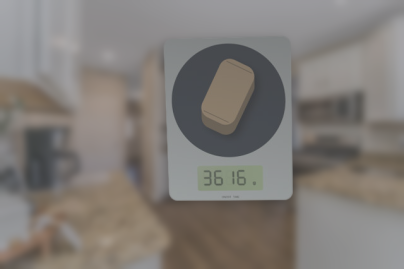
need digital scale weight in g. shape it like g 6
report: g 3616
